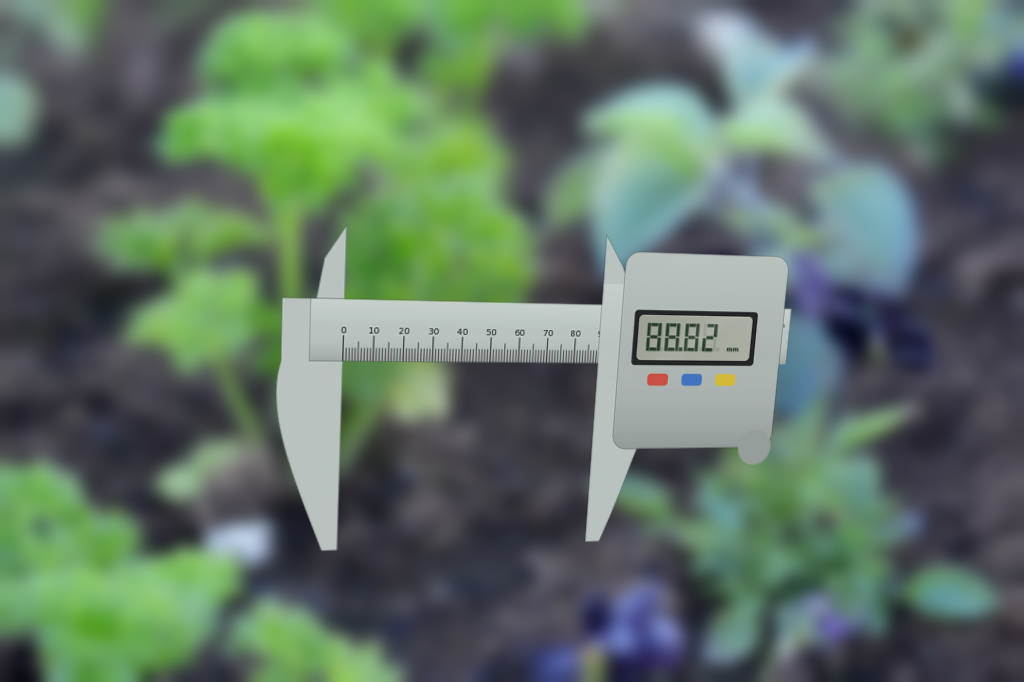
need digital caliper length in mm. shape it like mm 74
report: mm 88.82
